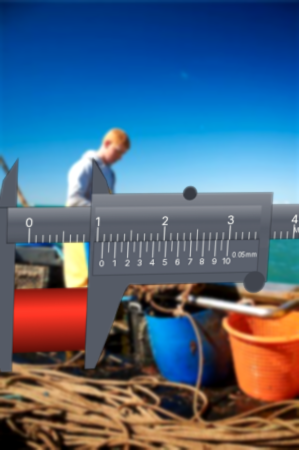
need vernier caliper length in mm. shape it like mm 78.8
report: mm 10.8
